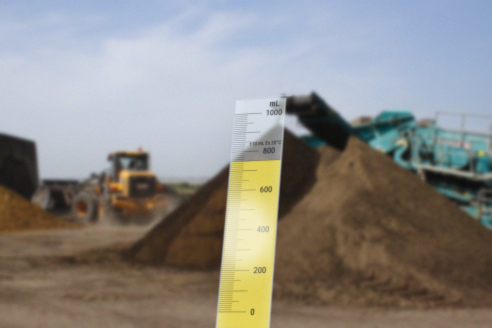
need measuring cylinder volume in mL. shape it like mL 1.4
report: mL 750
